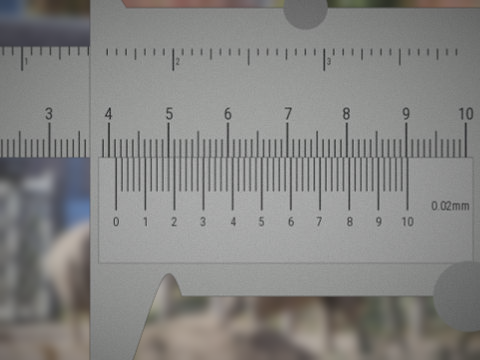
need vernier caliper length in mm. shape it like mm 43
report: mm 41.2
